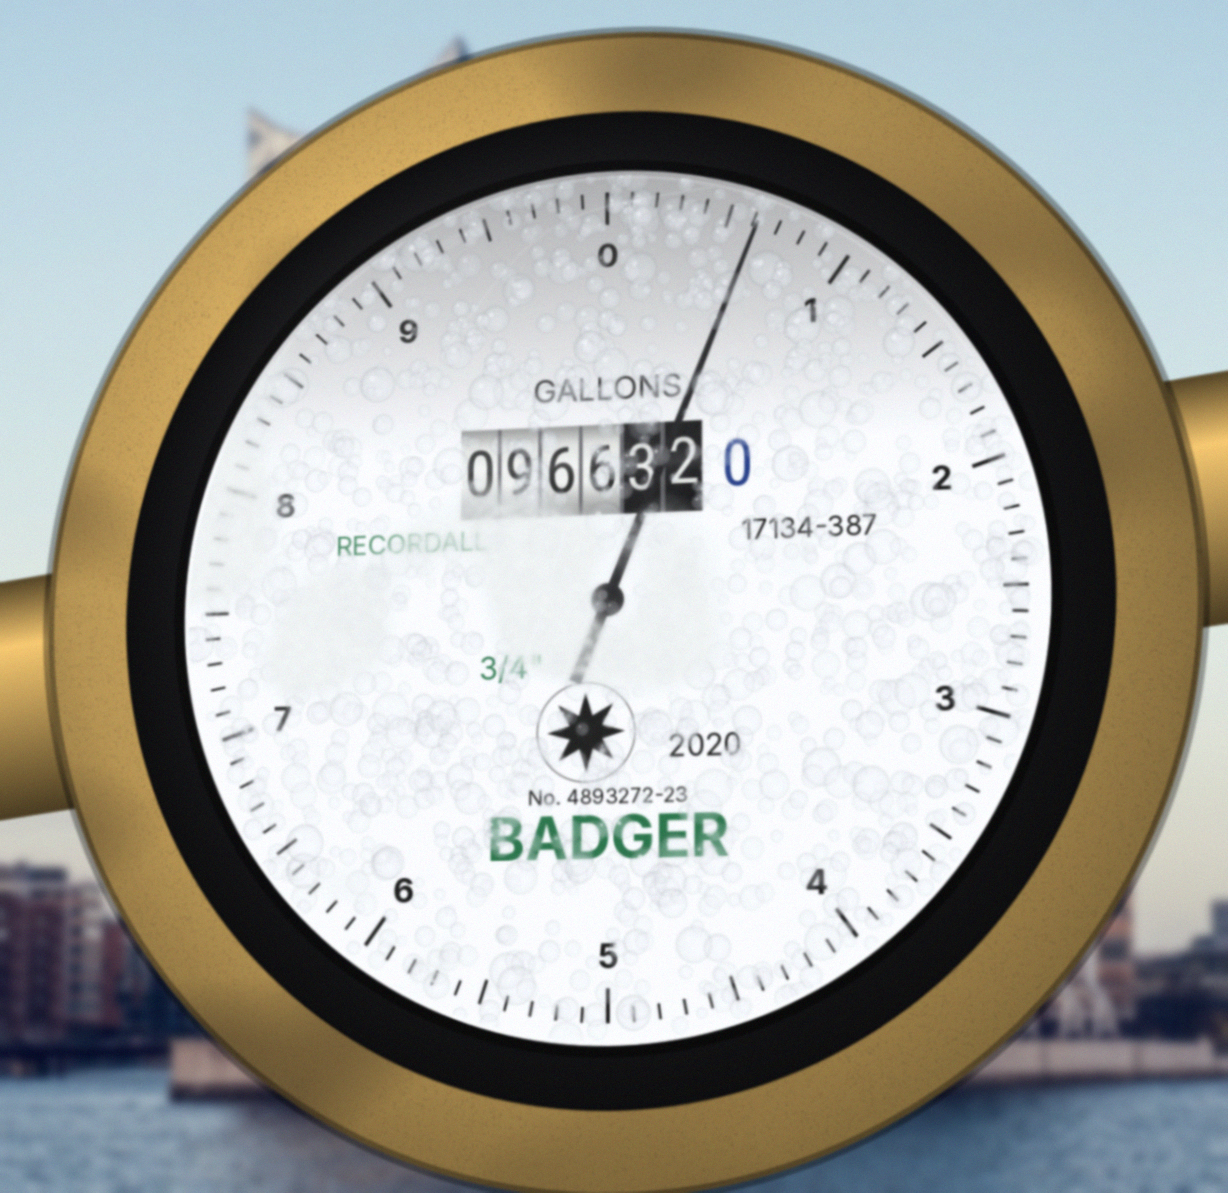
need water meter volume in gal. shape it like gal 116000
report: gal 966320.6
